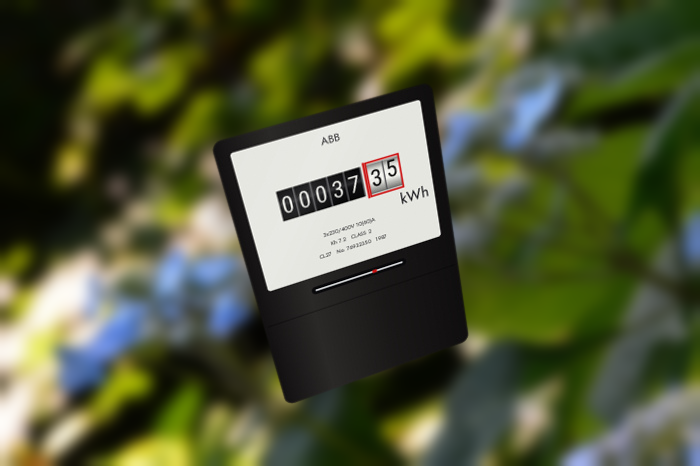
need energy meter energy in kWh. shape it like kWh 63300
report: kWh 37.35
